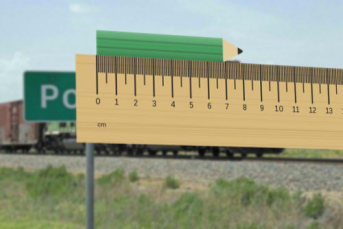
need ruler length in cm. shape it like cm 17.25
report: cm 8
